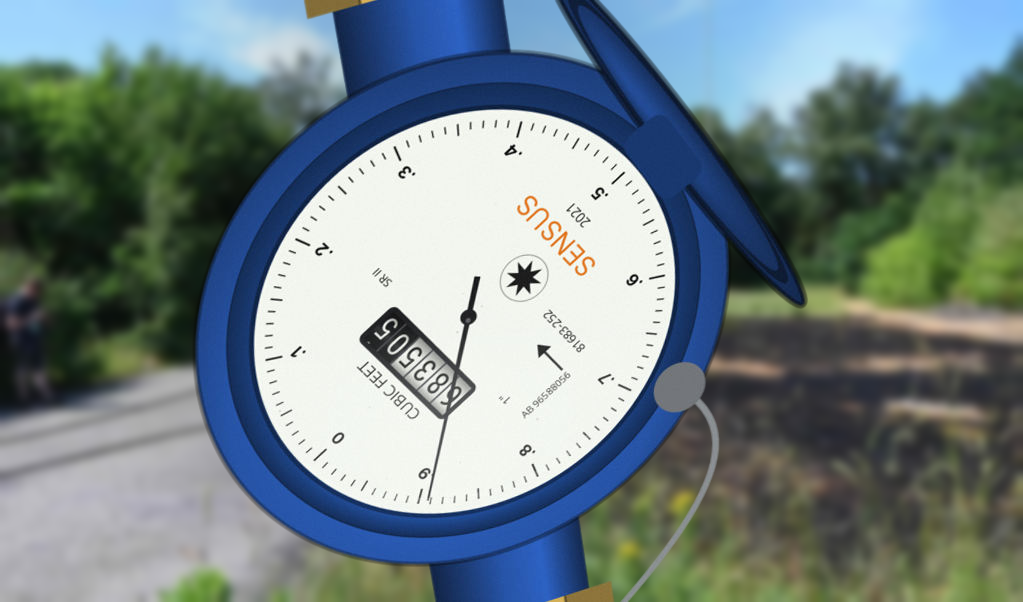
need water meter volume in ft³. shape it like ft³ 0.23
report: ft³ 683504.89
